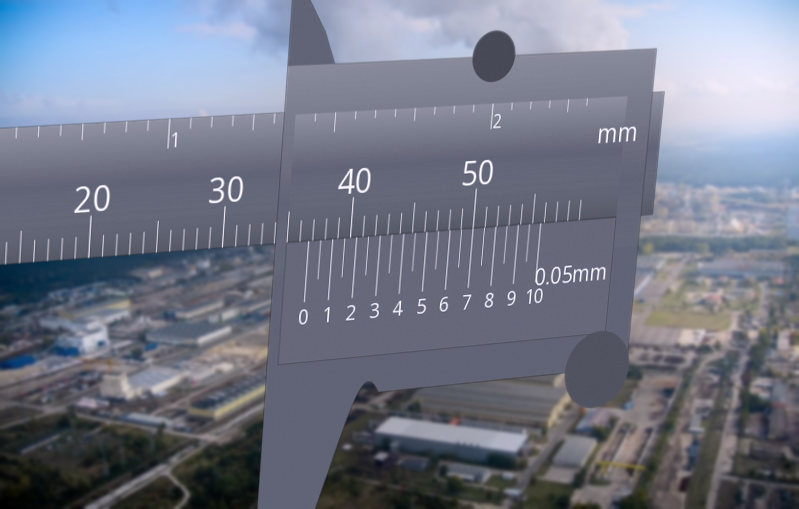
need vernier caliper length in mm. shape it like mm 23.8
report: mm 36.7
